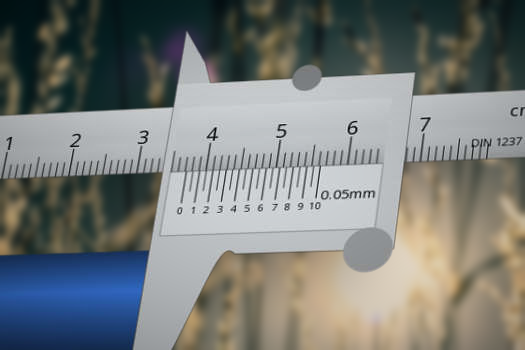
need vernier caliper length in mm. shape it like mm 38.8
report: mm 37.2
